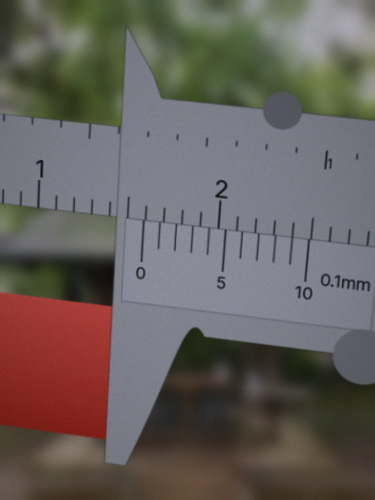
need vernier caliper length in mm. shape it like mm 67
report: mm 15.9
